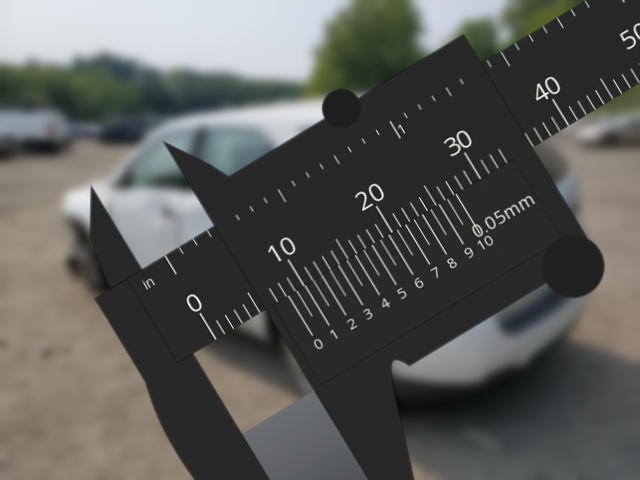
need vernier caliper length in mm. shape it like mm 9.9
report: mm 8.2
